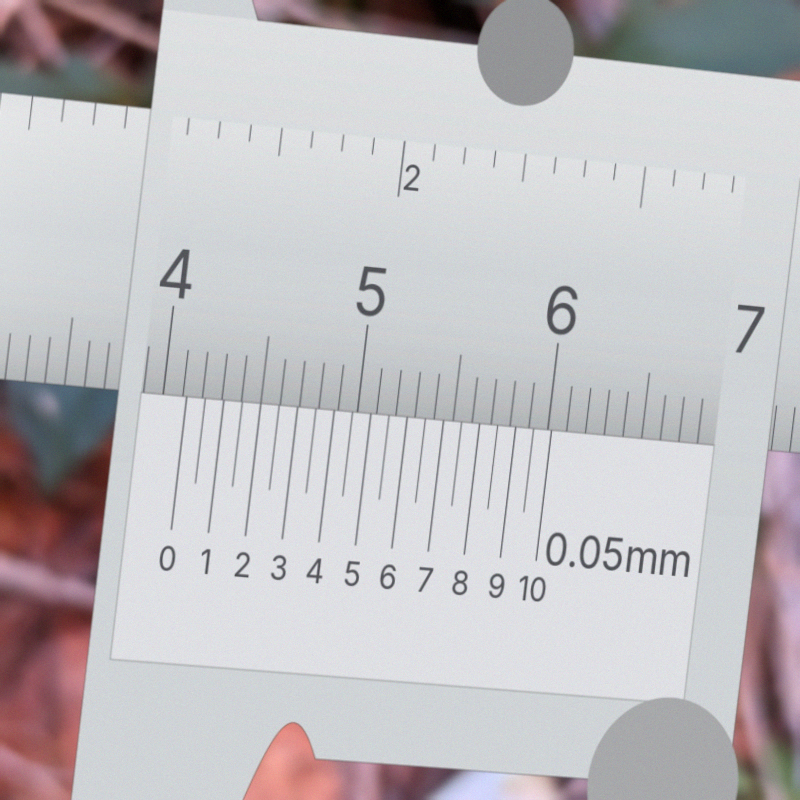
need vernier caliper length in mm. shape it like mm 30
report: mm 41.2
